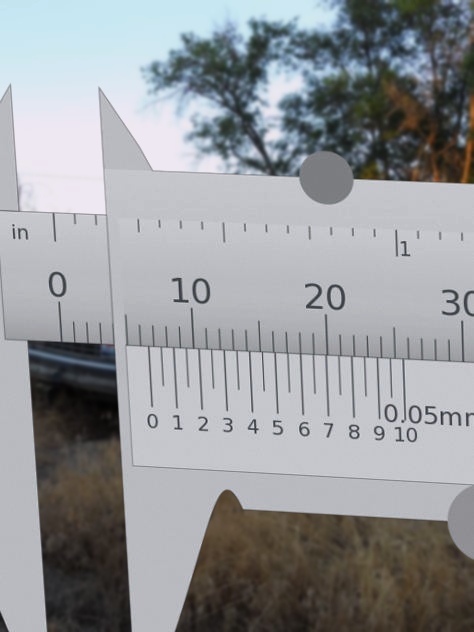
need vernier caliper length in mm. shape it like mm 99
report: mm 6.6
